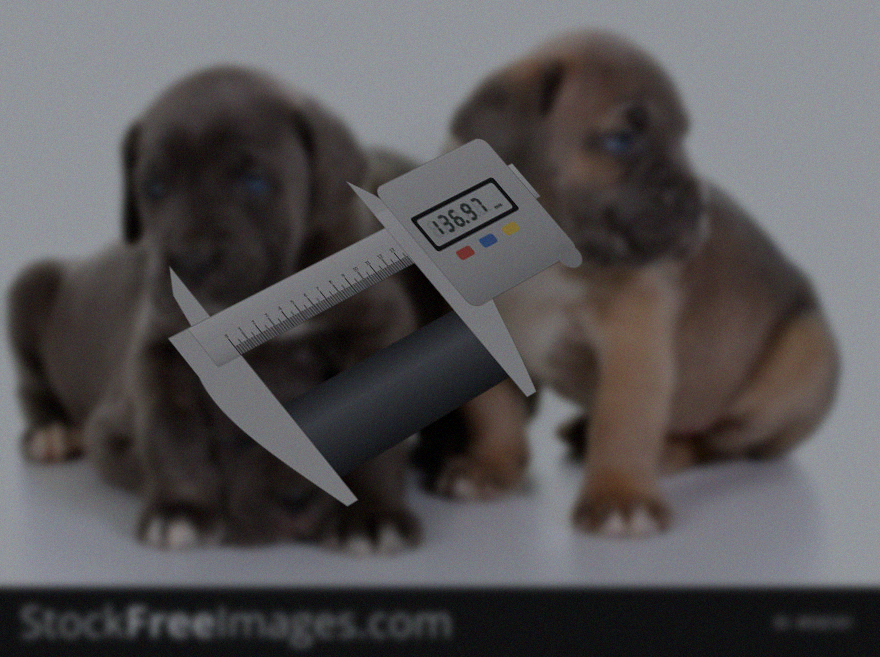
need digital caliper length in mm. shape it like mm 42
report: mm 136.97
